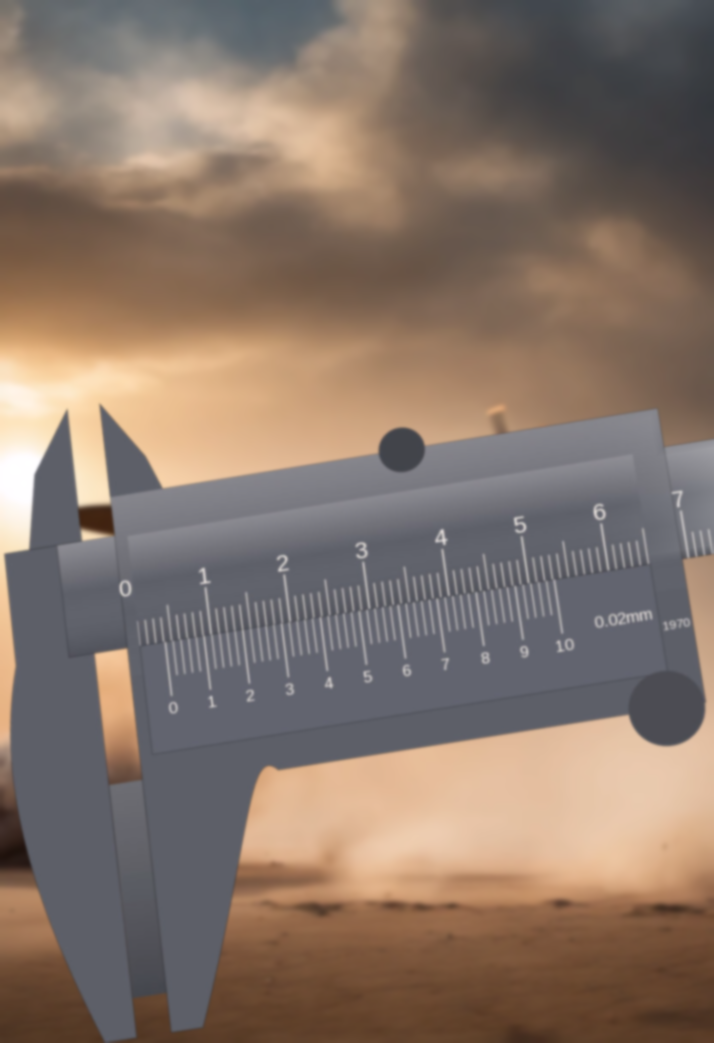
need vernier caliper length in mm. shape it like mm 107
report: mm 4.2
